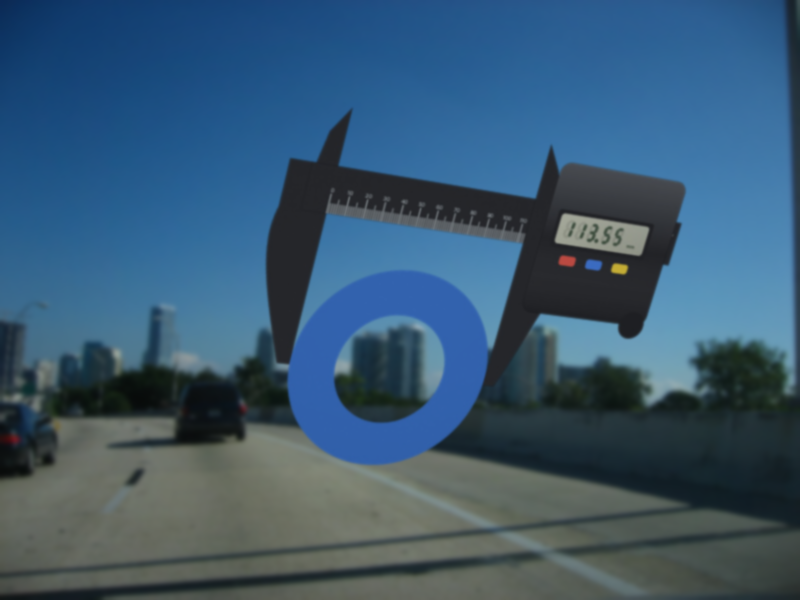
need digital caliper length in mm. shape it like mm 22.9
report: mm 113.55
